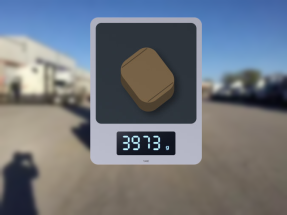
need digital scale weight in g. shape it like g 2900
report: g 3973
